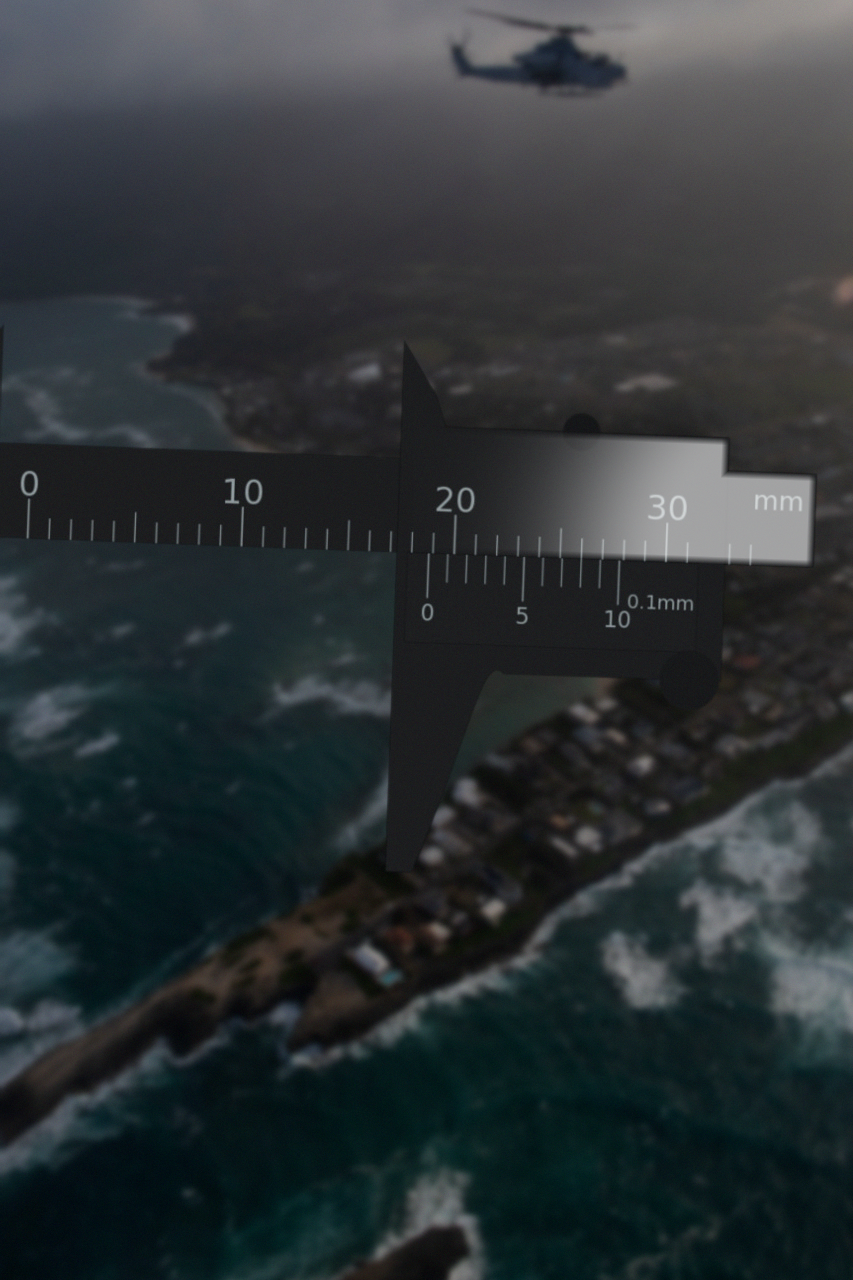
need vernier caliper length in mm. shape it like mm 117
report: mm 18.8
